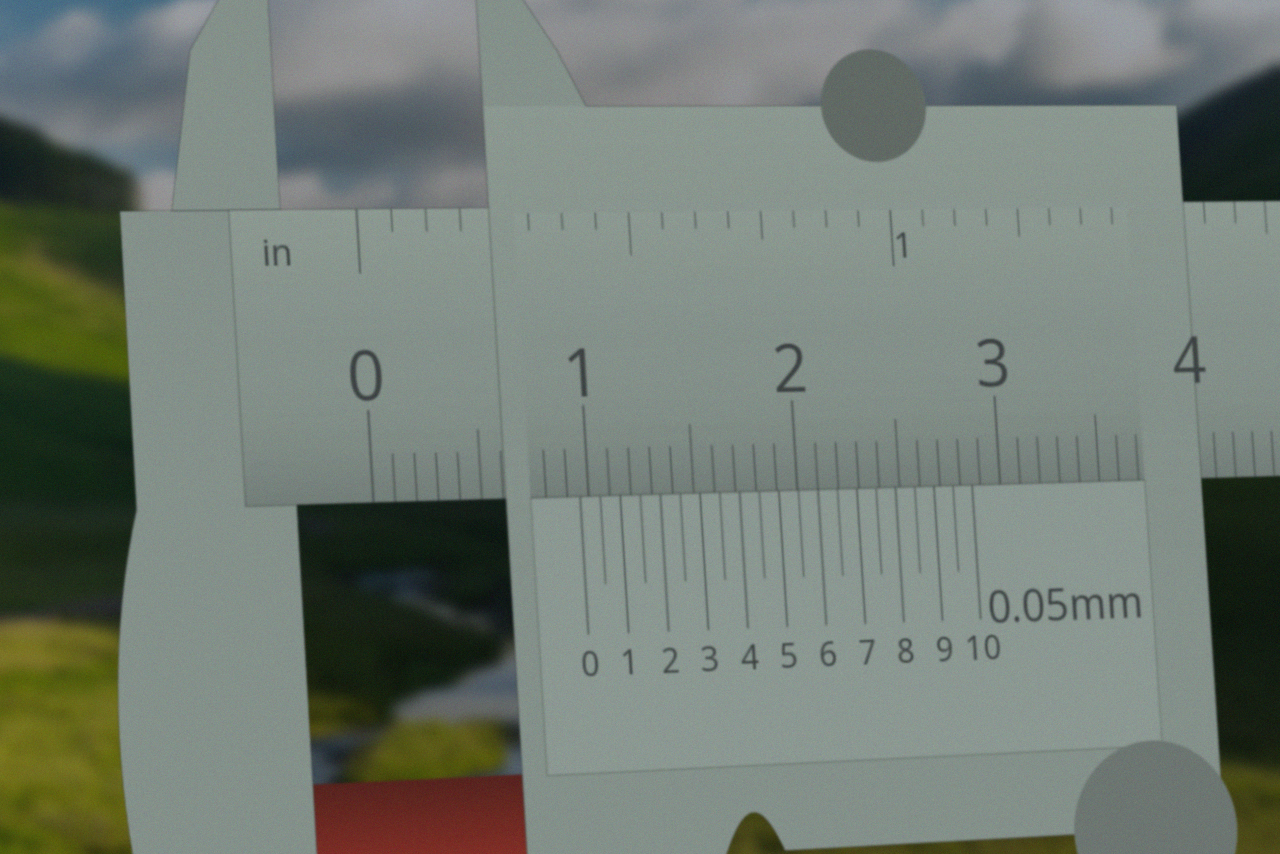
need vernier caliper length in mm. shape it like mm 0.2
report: mm 9.6
